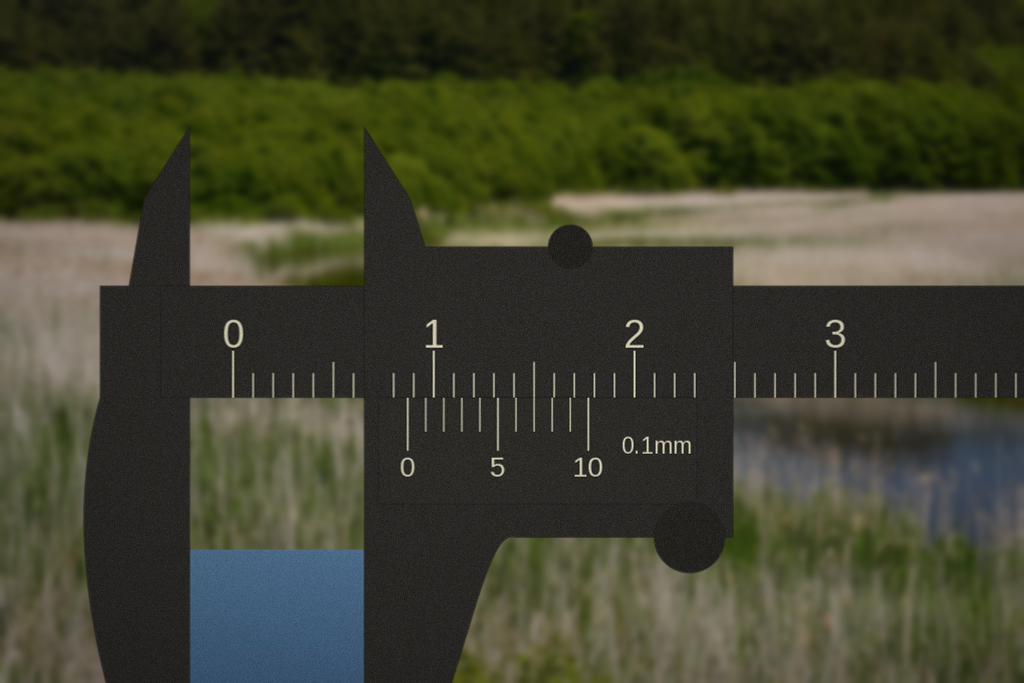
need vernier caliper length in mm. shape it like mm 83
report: mm 8.7
